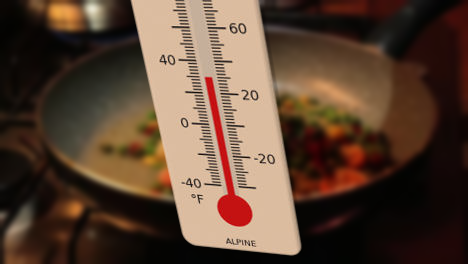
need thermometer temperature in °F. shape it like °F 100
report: °F 30
